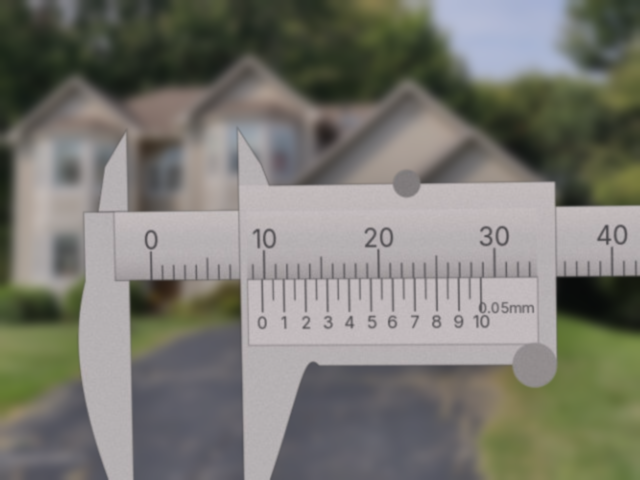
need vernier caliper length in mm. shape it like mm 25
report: mm 9.8
